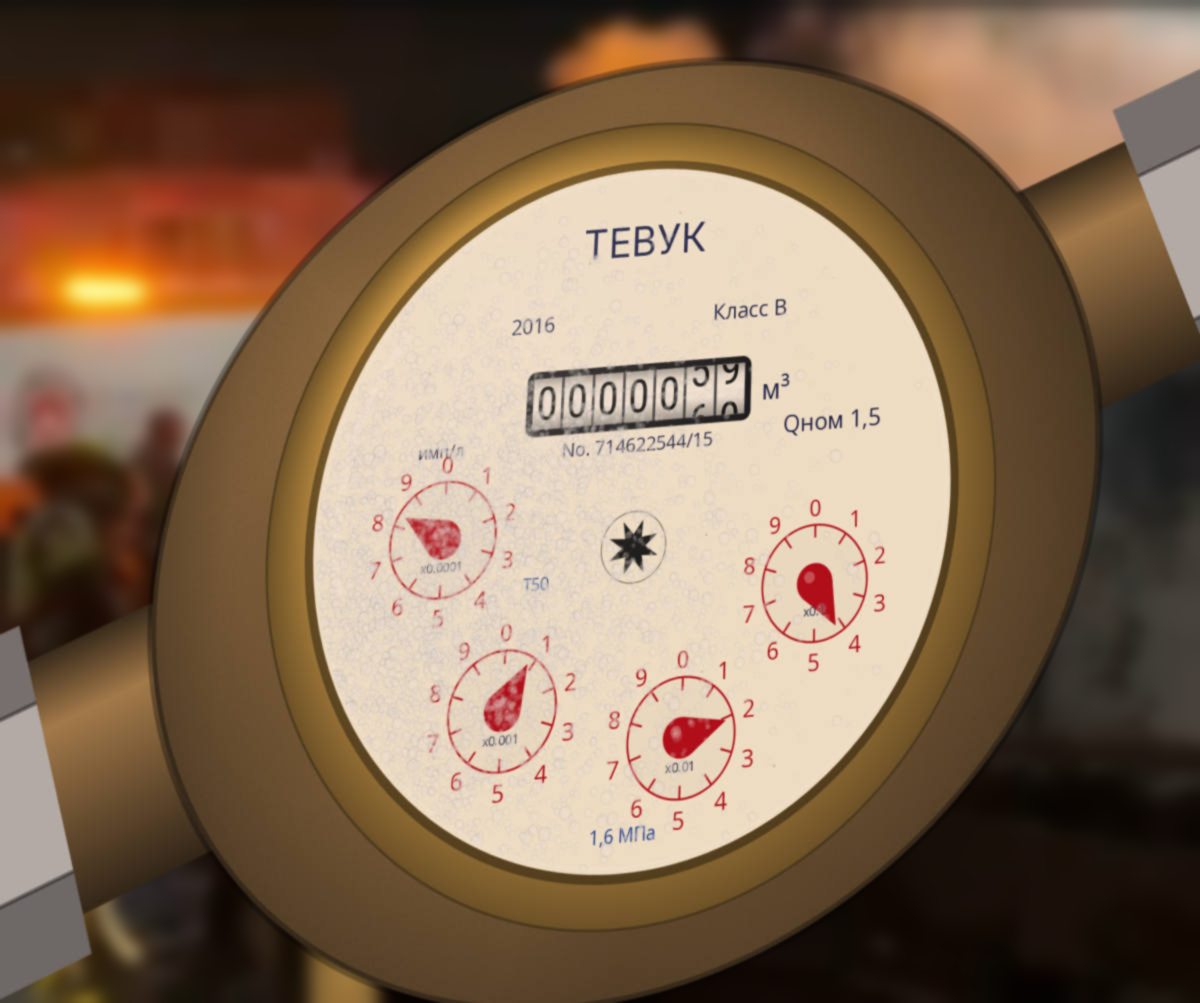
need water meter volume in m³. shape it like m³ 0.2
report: m³ 59.4208
